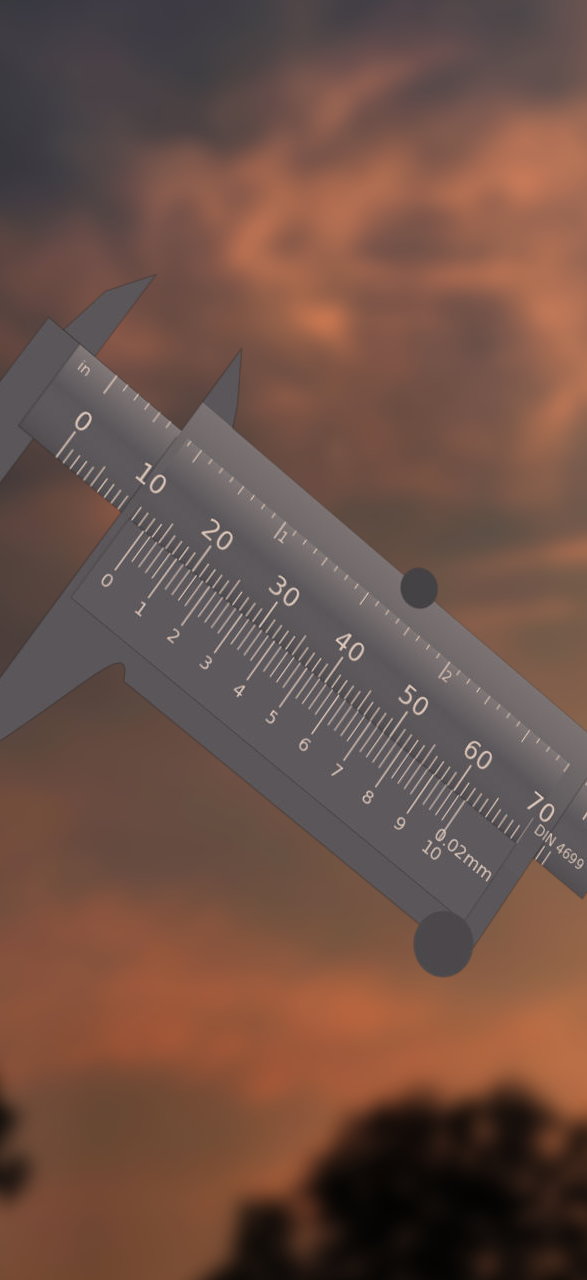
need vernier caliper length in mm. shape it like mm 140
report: mm 12.8
